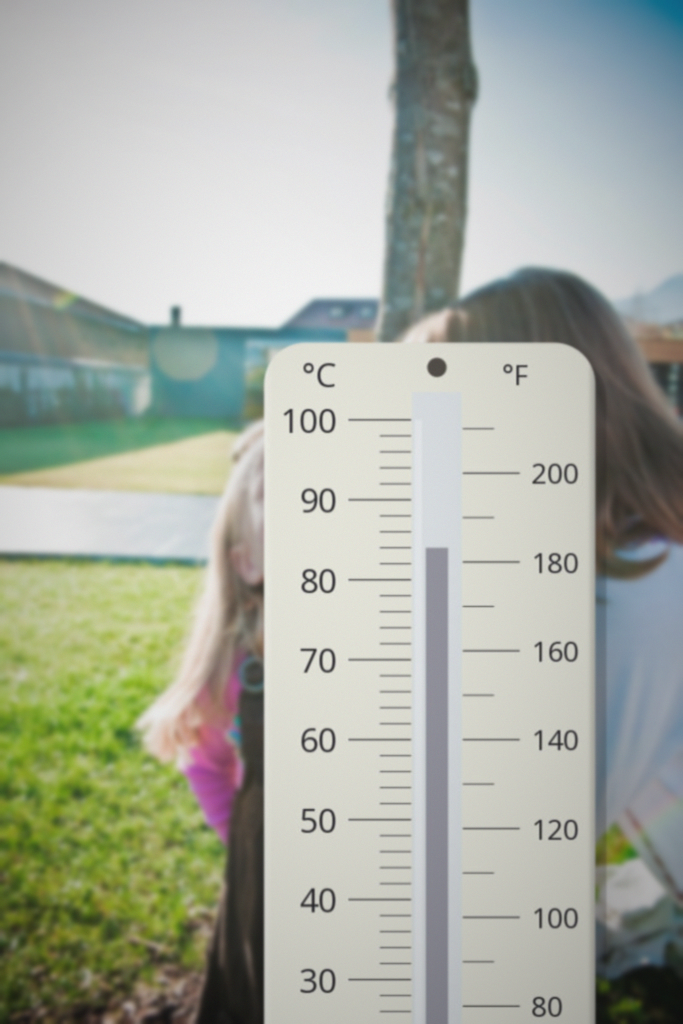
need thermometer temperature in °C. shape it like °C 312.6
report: °C 84
